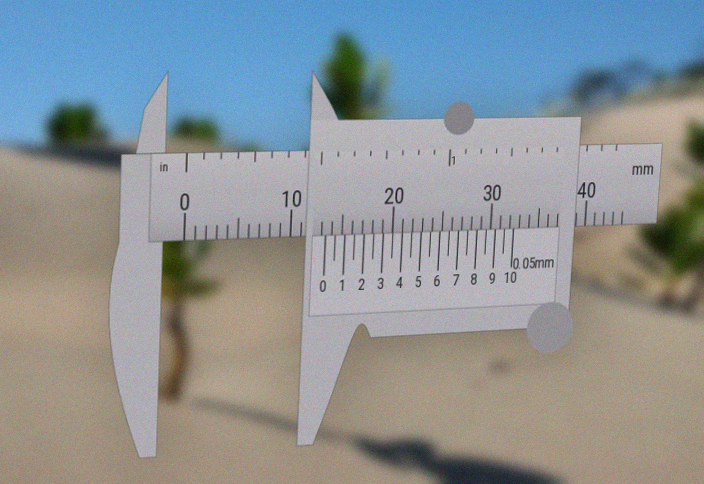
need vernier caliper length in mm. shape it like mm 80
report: mm 13.4
